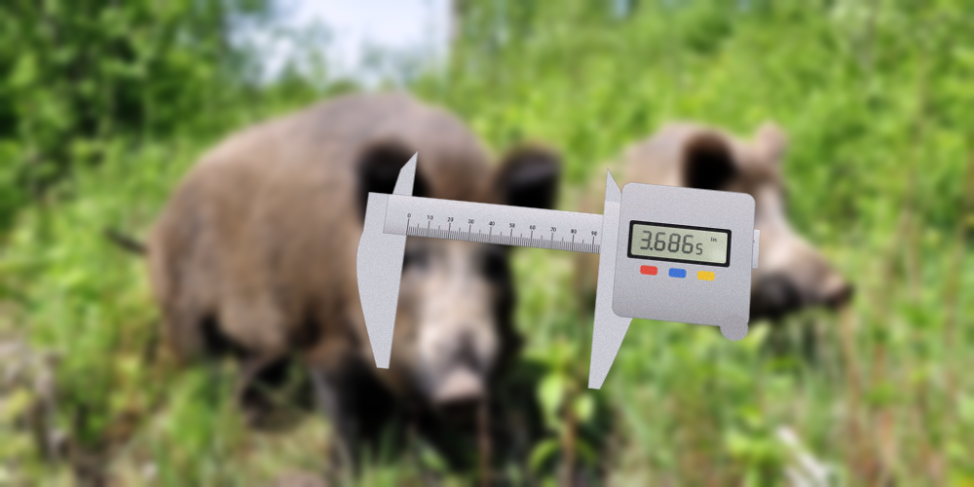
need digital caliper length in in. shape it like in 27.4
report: in 3.6865
